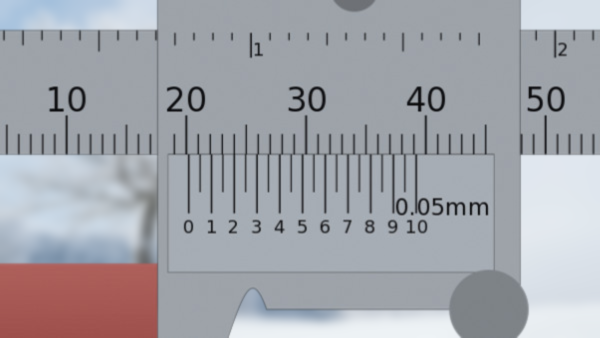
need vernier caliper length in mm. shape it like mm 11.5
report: mm 20.2
